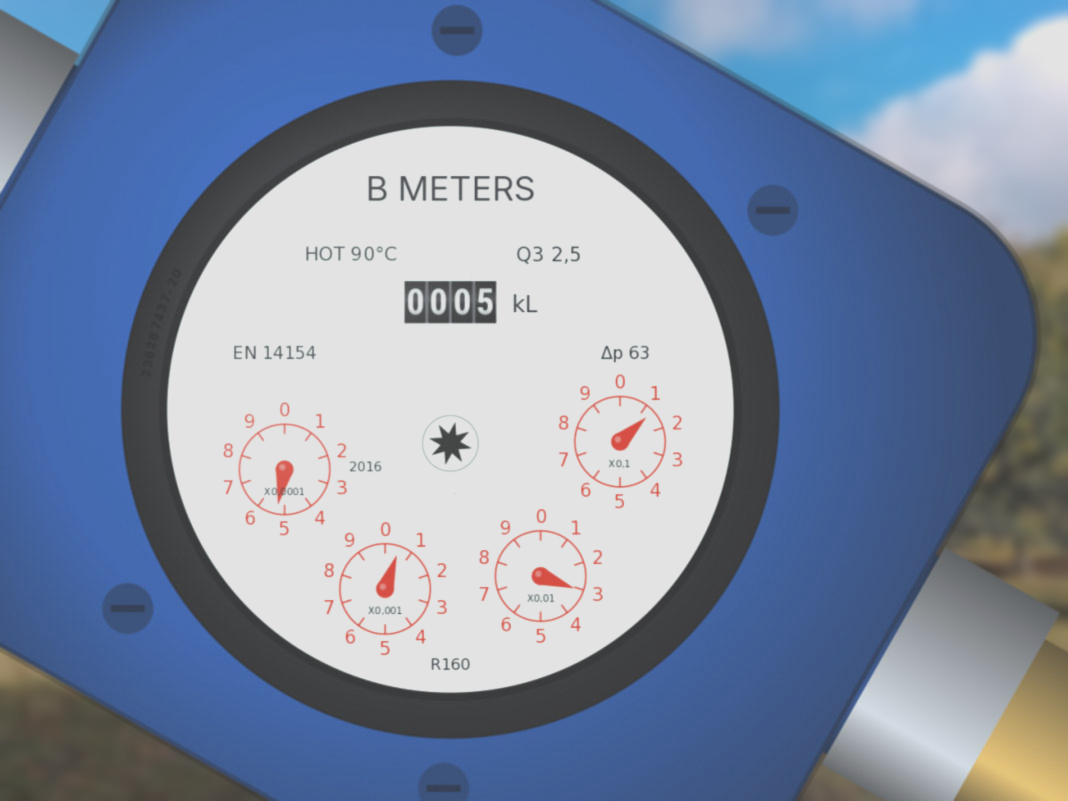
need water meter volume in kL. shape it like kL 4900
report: kL 5.1305
